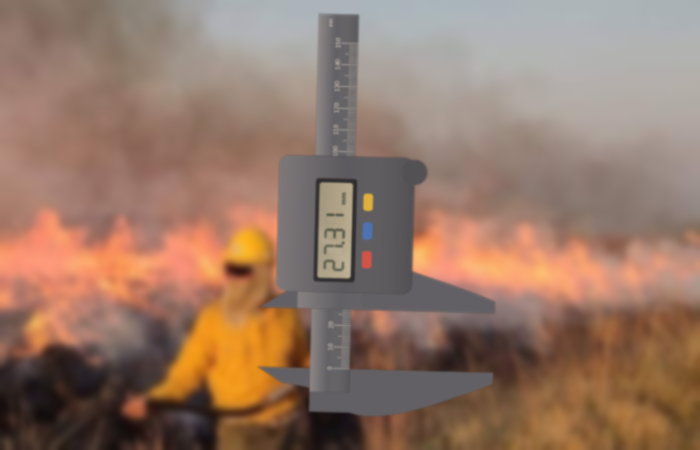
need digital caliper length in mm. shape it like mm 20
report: mm 27.31
